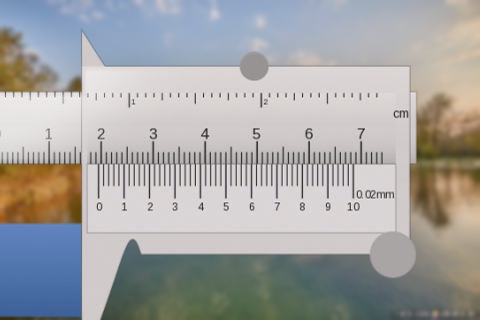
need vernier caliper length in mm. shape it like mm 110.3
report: mm 19.5
